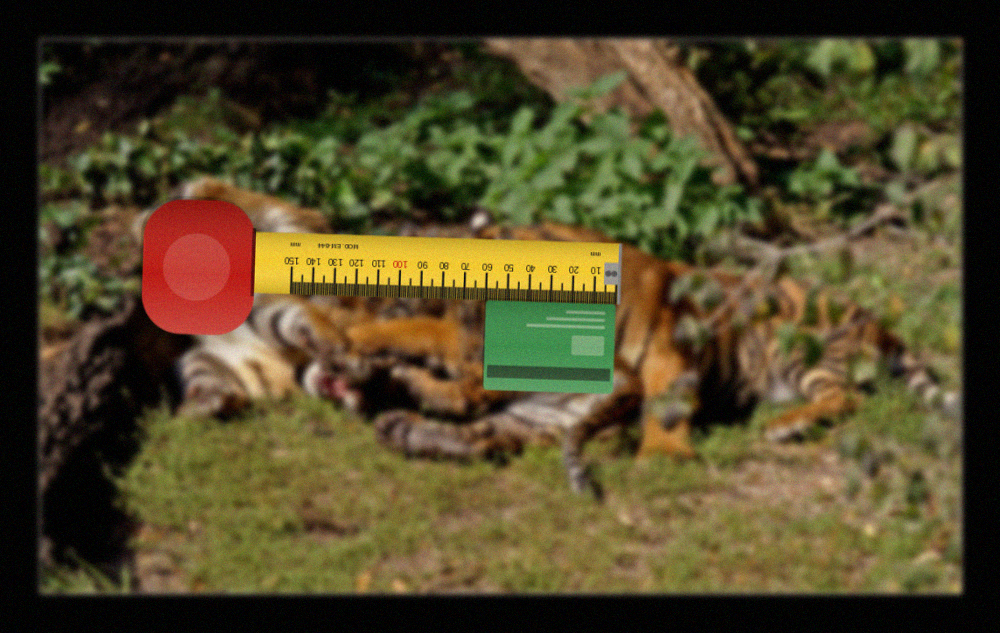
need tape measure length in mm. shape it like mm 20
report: mm 60
